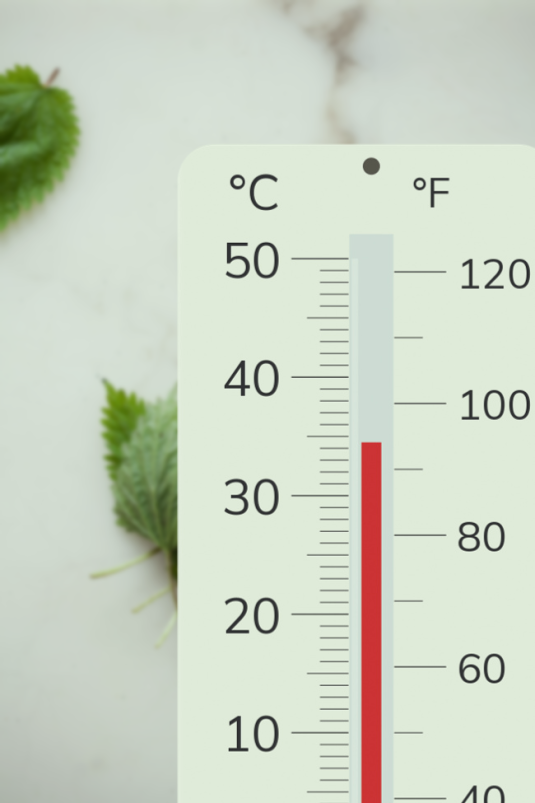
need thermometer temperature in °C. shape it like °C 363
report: °C 34.5
